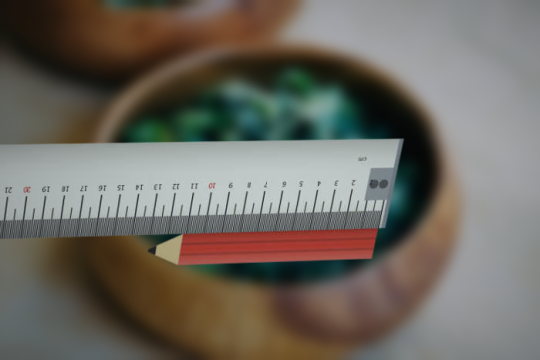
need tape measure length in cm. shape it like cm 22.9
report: cm 13
